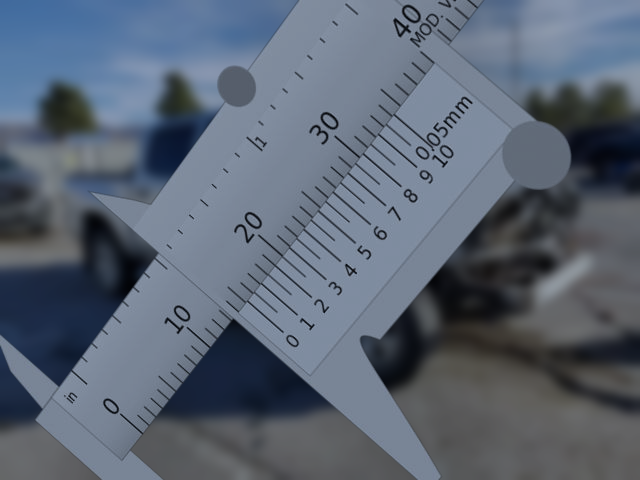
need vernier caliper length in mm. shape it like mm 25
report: mm 15.2
